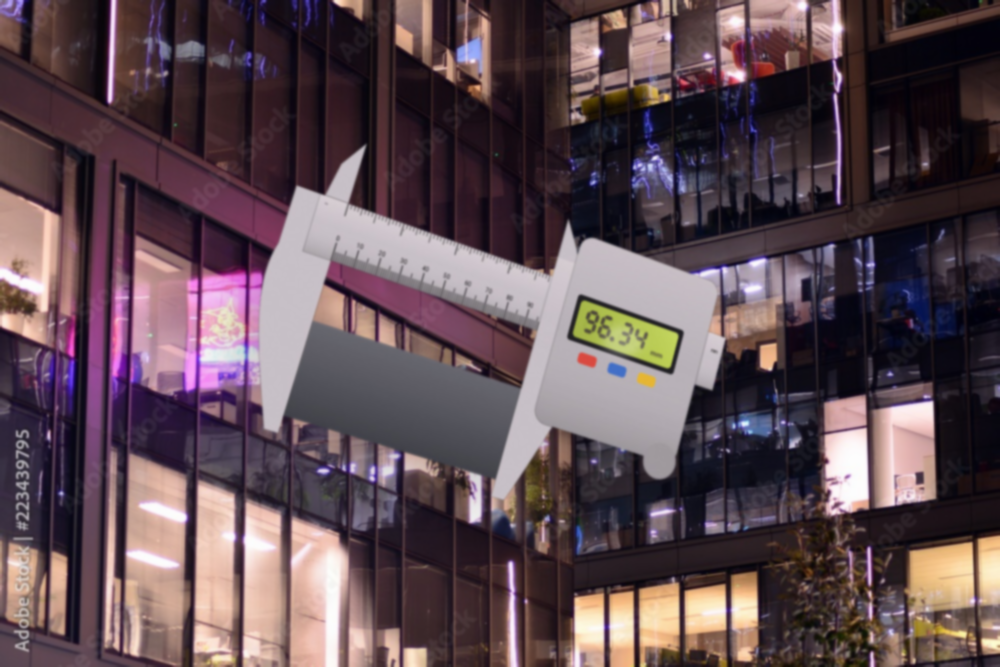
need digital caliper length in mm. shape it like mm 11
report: mm 96.34
